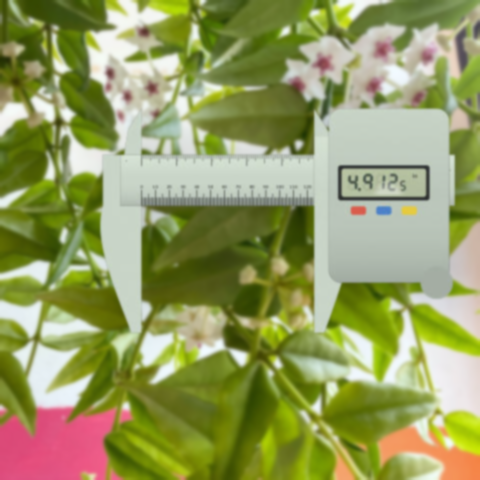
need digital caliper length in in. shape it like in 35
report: in 4.9125
